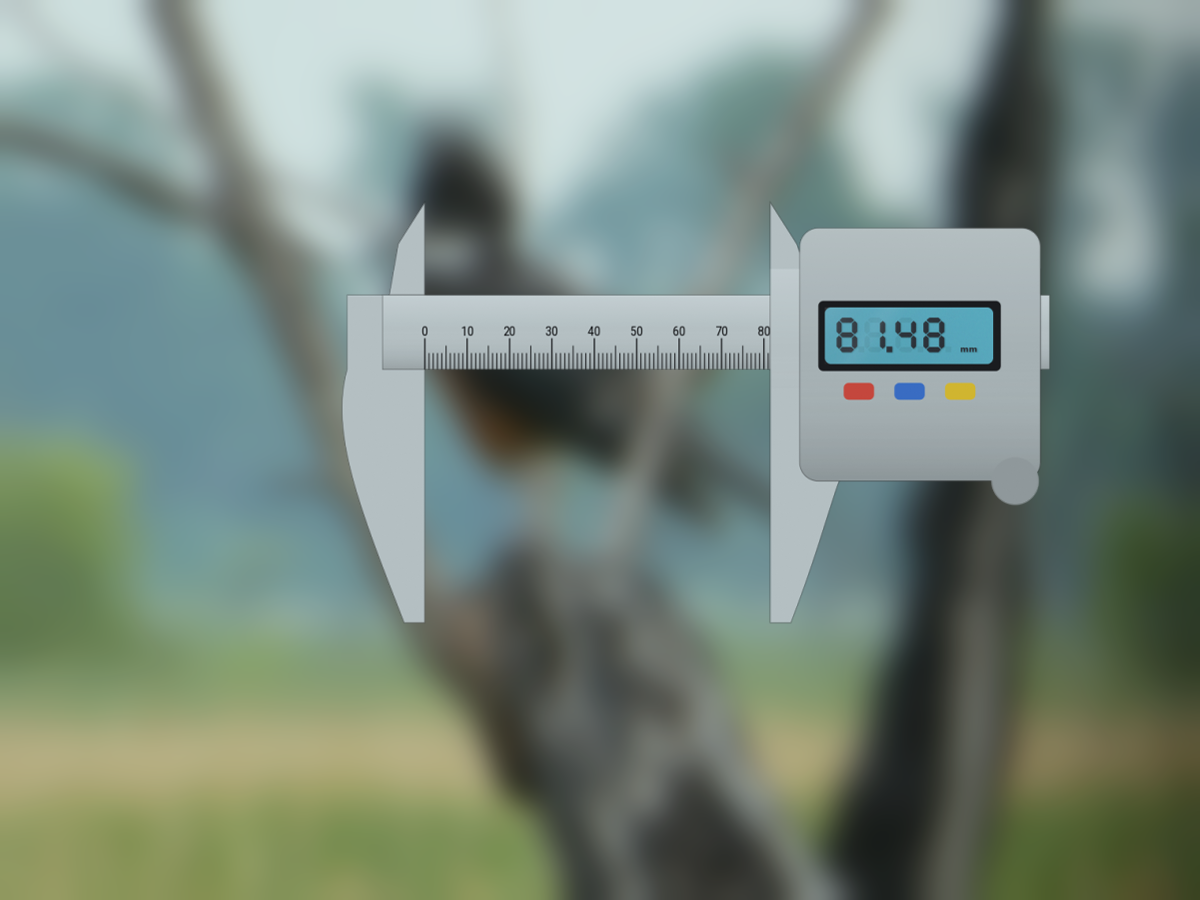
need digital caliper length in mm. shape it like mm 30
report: mm 81.48
